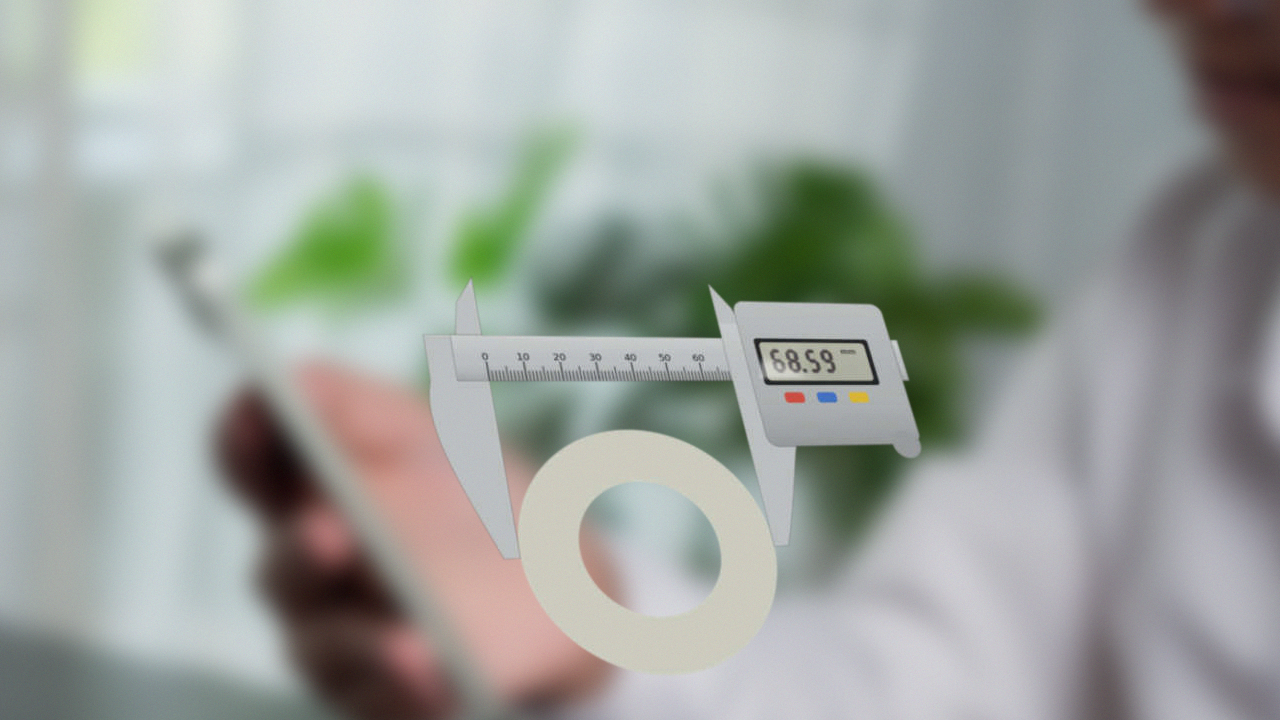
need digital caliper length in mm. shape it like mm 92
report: mm 68.59
